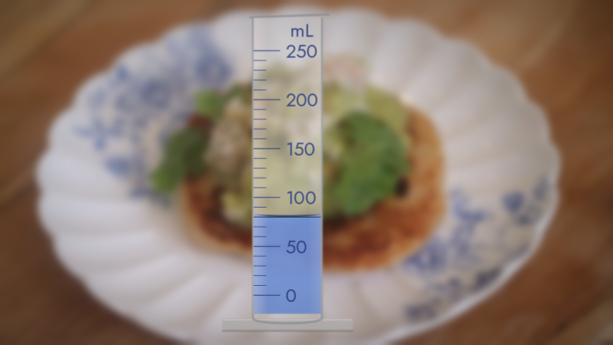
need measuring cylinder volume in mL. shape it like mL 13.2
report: mL 80
